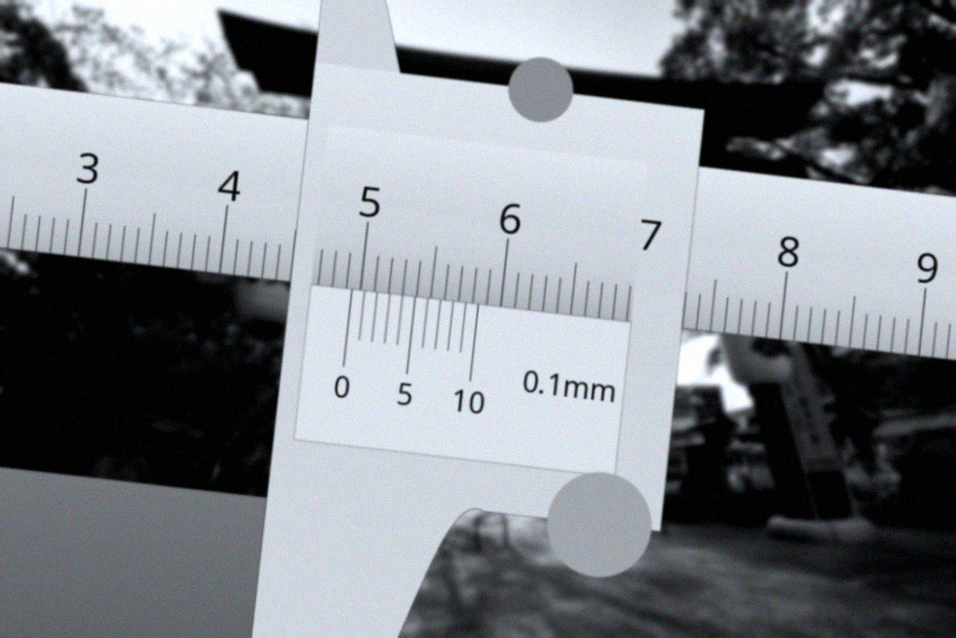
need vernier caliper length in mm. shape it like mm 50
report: mm 49.4
